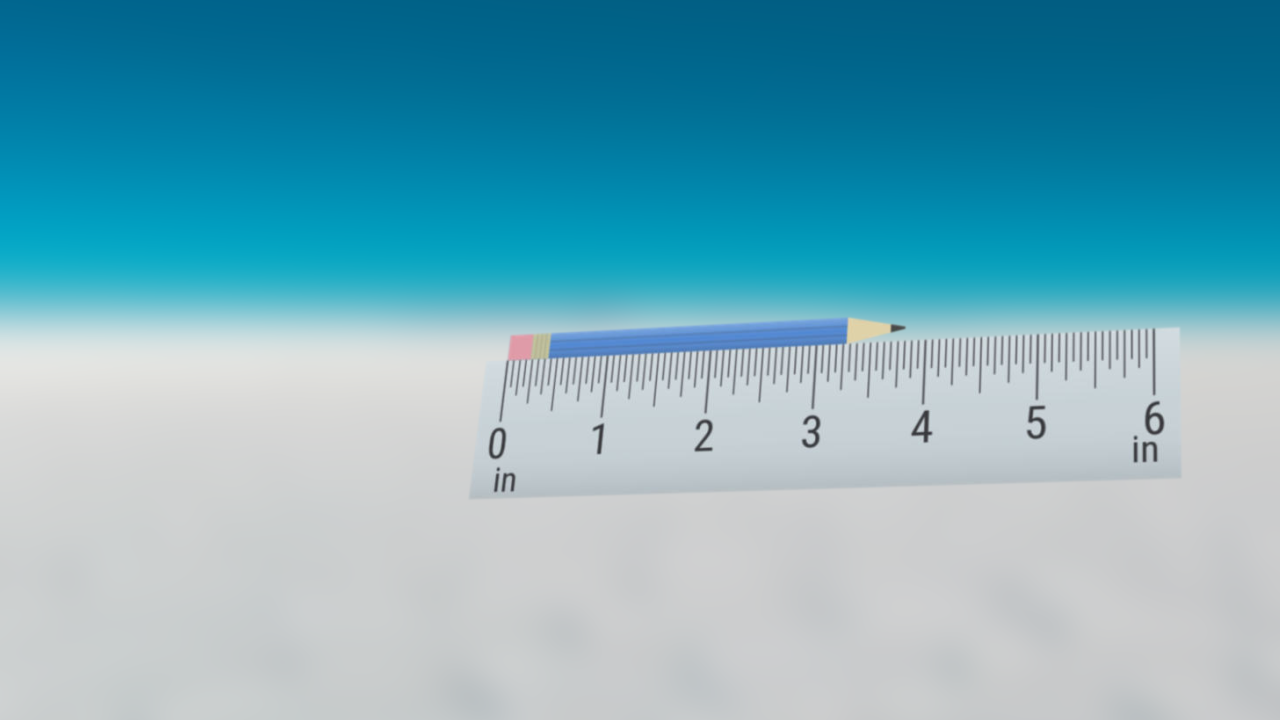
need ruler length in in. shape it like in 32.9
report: in 3.8125
